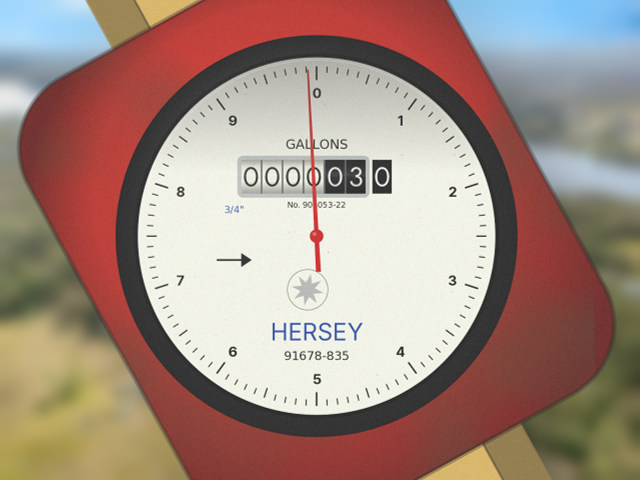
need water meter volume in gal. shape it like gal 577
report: gal 29.9
